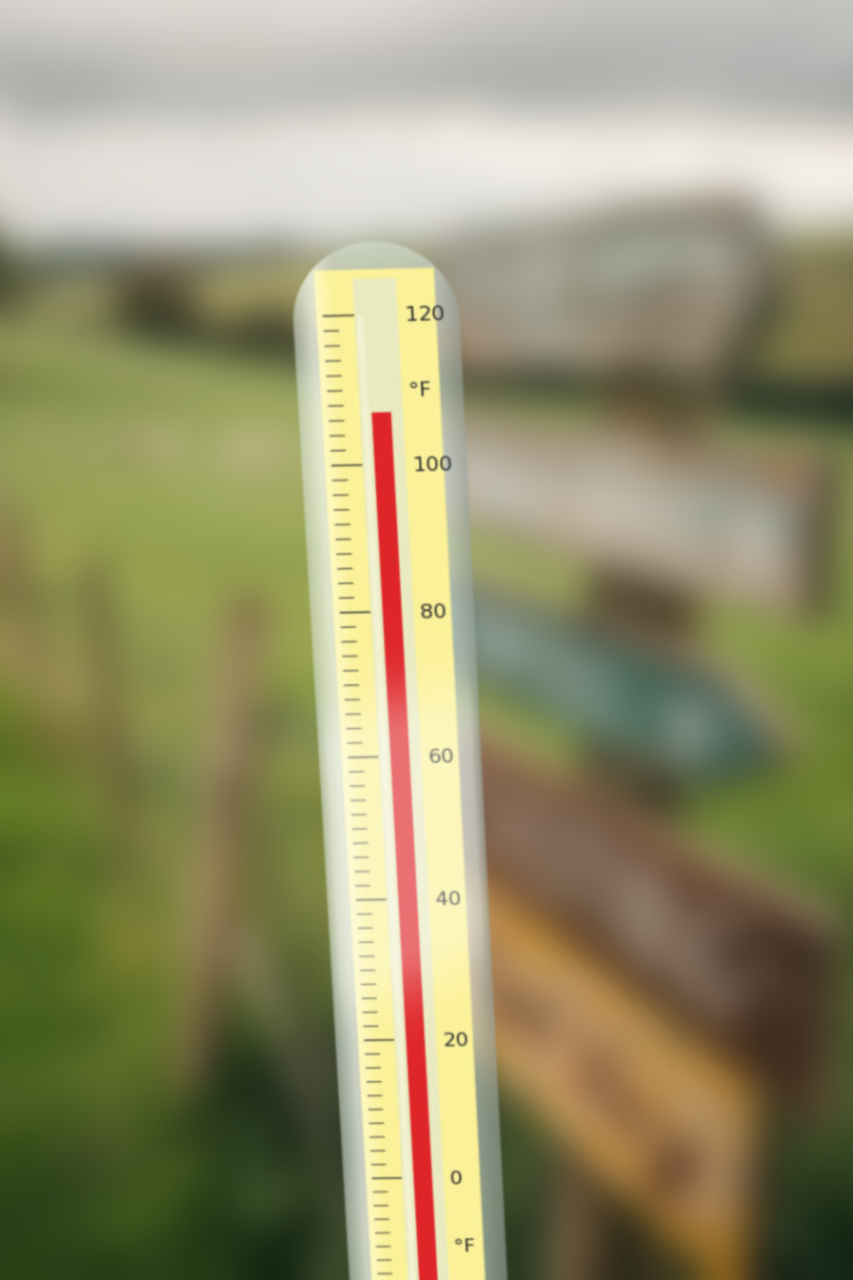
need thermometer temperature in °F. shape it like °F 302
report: °F 107
